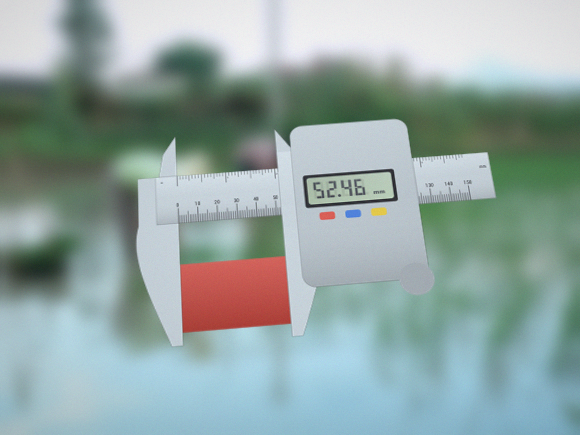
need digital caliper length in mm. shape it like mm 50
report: mm 52.46
